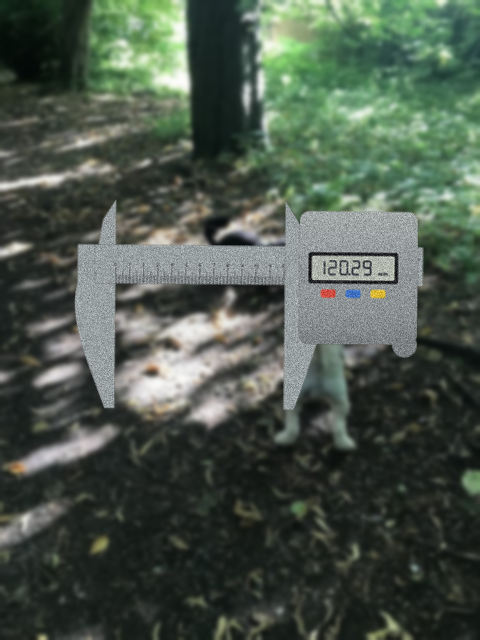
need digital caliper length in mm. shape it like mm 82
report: mm 120.29
